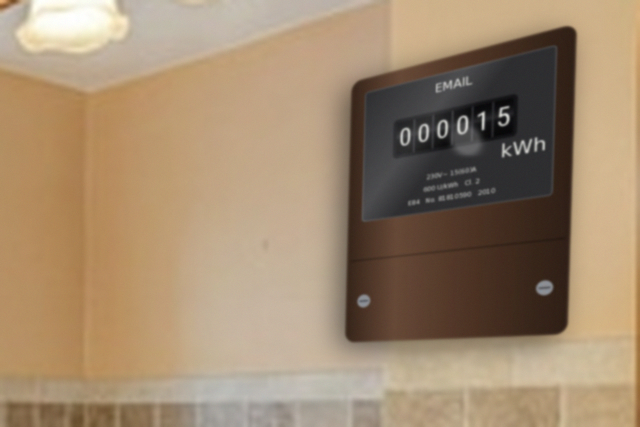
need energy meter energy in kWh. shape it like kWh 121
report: kWh 15
